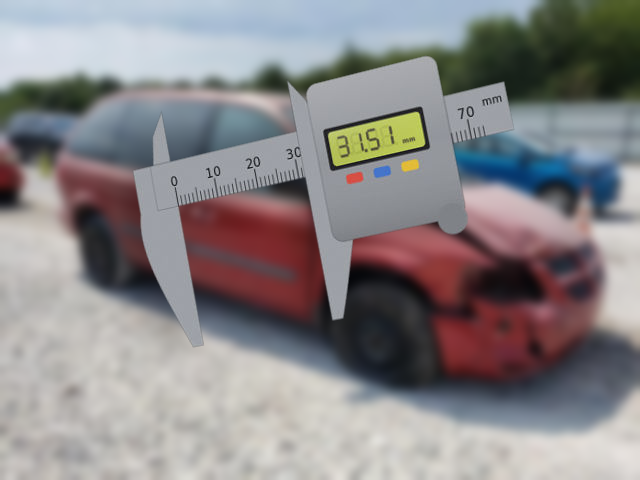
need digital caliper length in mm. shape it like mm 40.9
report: mm 31.51
